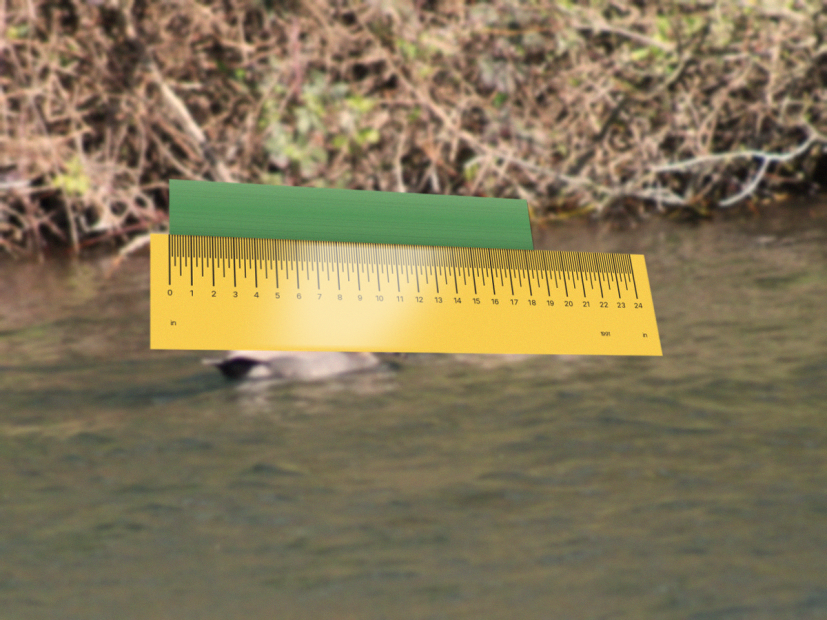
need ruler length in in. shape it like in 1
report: in 18.5
